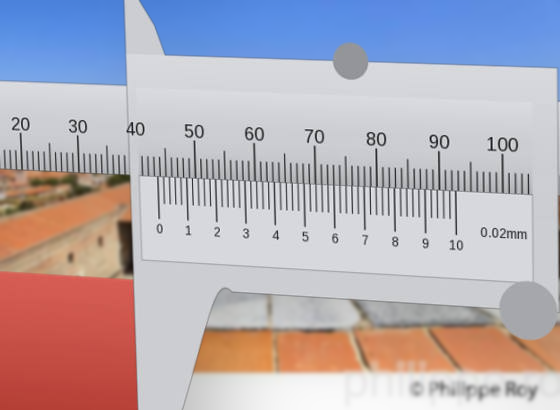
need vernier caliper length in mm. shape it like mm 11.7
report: mm 43.6
